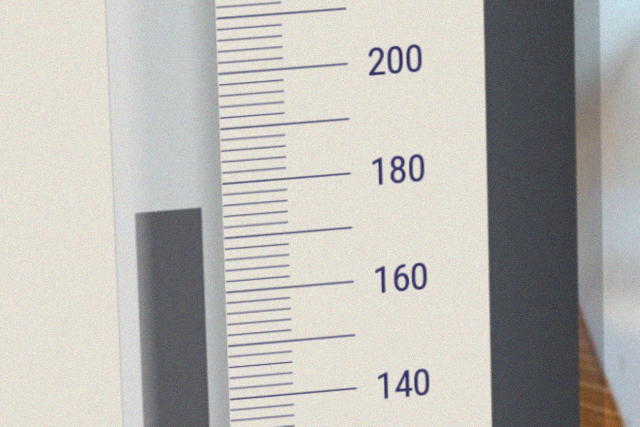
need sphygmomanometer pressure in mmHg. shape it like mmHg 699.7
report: mmHg 176
